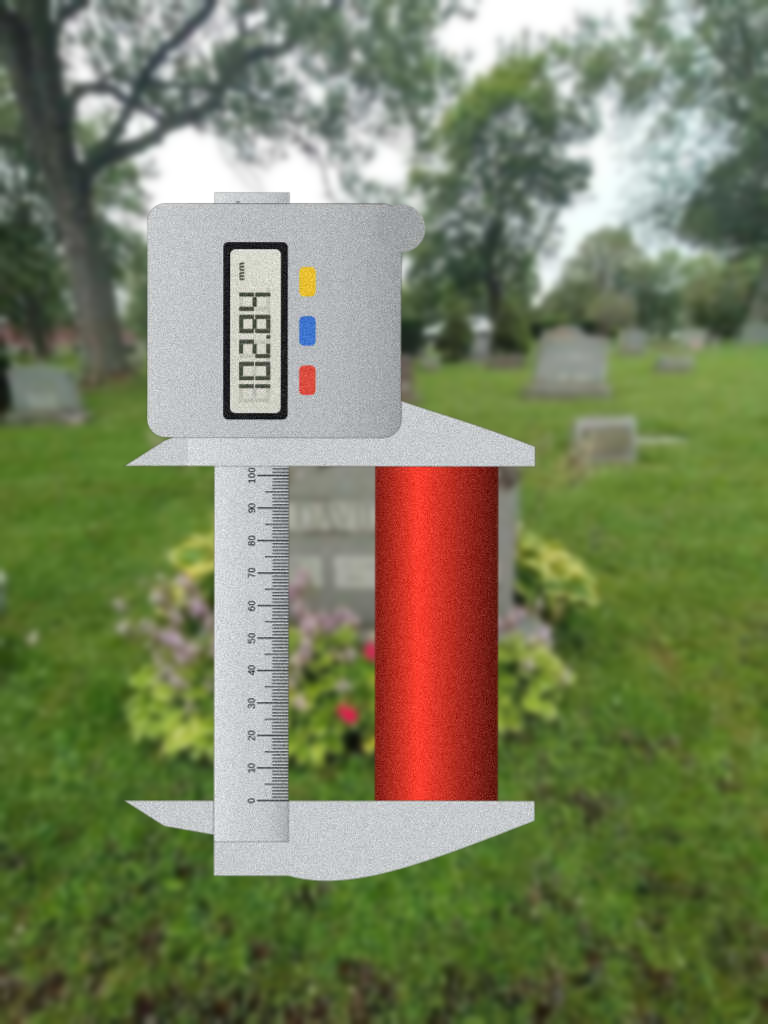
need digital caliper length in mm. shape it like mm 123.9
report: mm 102.84
